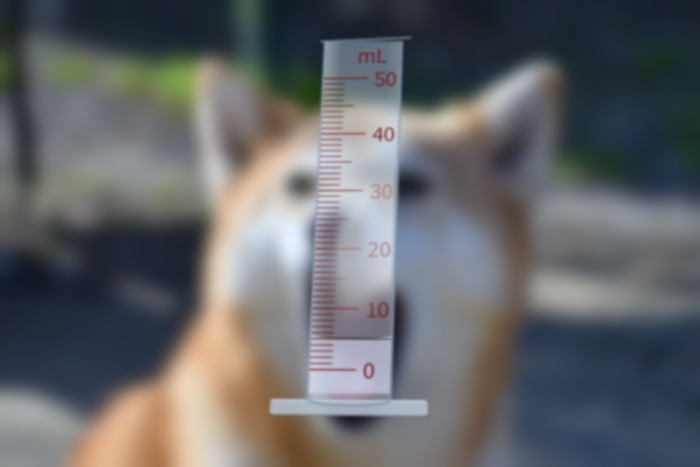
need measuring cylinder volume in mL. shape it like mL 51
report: mL 5
